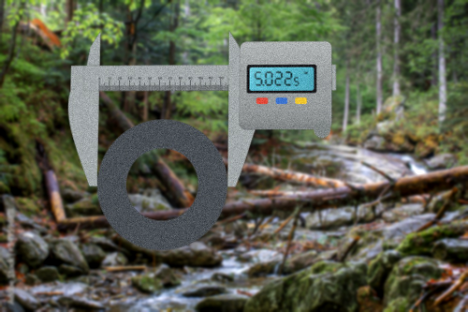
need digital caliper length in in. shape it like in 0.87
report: in 5.0225
